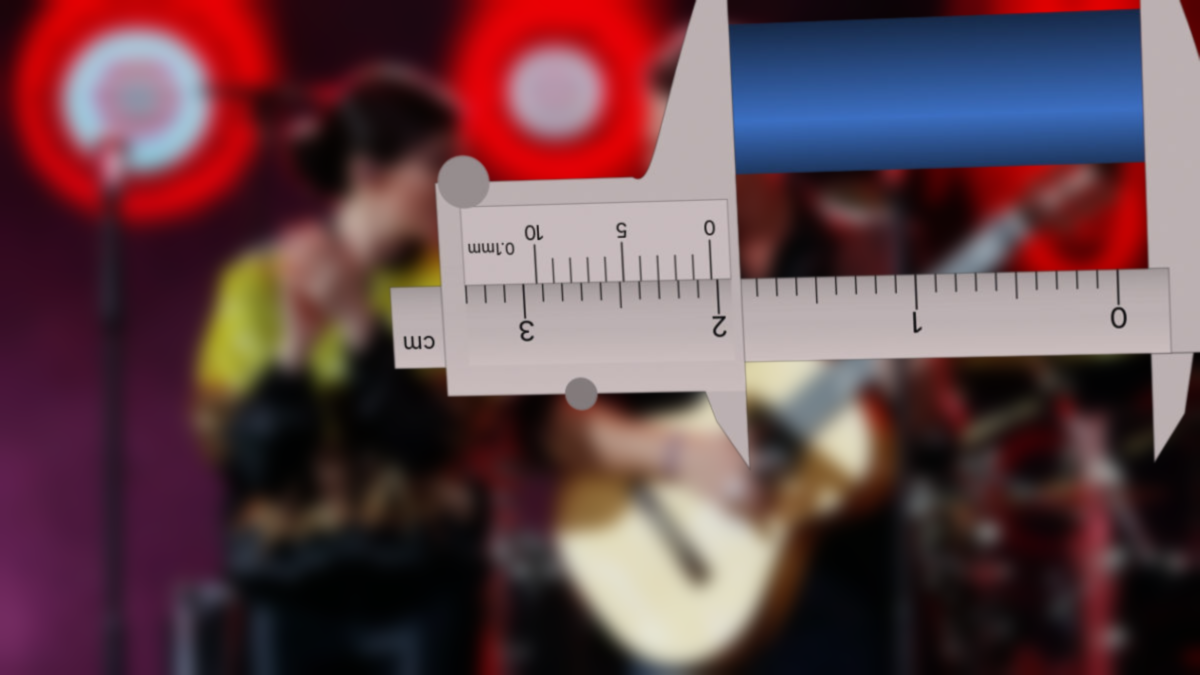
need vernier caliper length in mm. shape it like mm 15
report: mm 20.3
